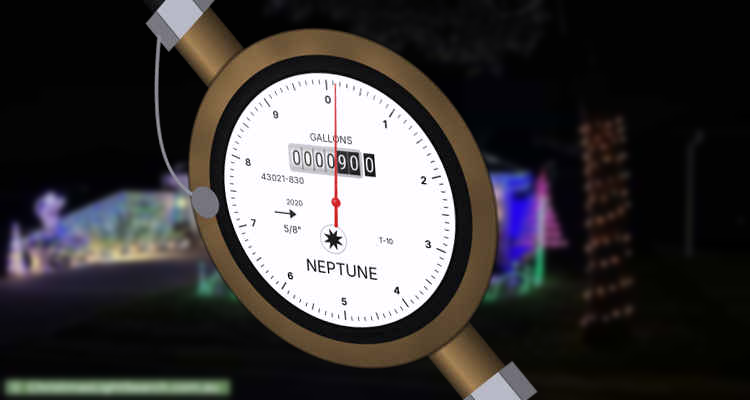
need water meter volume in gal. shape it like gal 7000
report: gal 900.1
